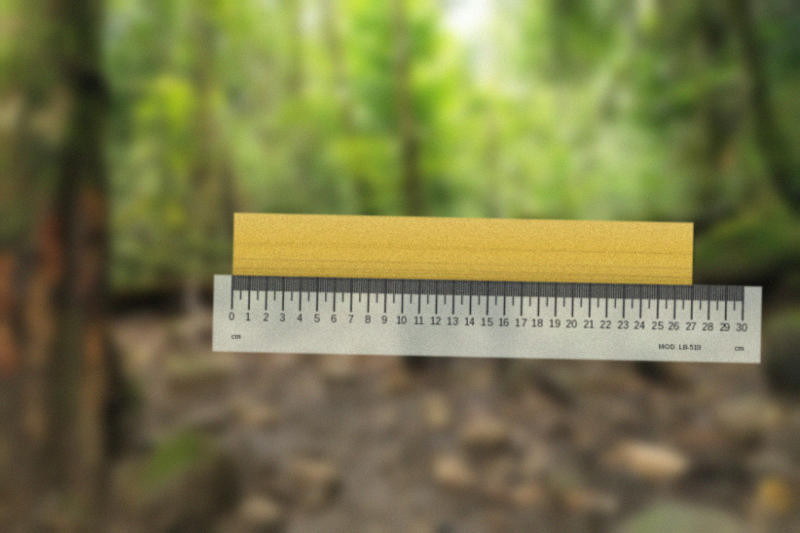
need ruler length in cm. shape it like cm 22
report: cm 27
